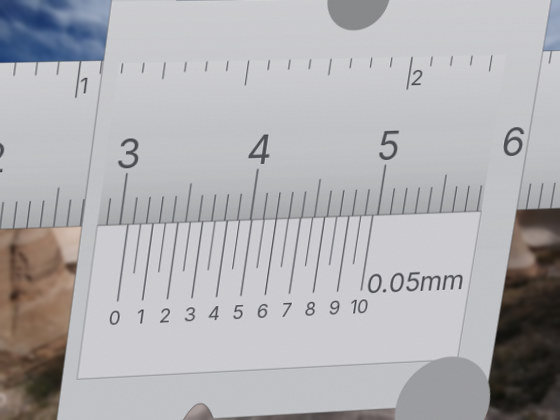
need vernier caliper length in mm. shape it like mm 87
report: mm 30.6
